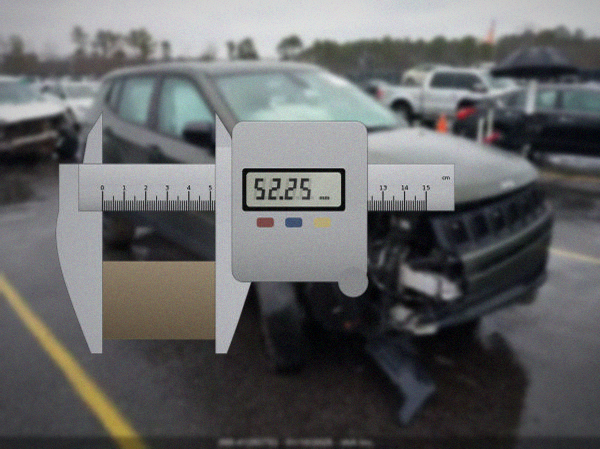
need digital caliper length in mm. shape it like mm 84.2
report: mm 52.25
